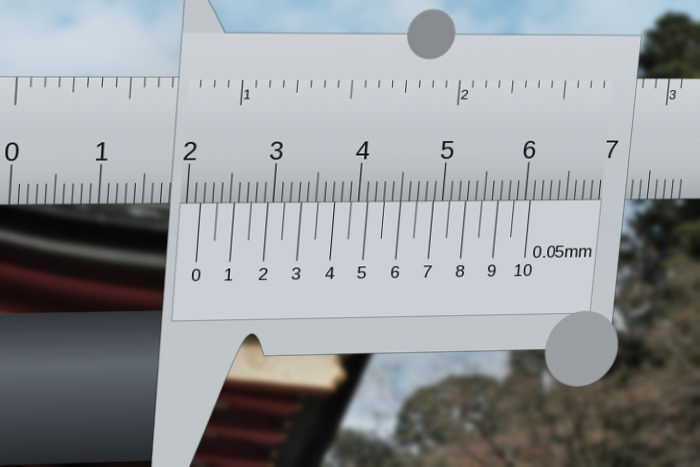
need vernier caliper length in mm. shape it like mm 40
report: mm 21.6
